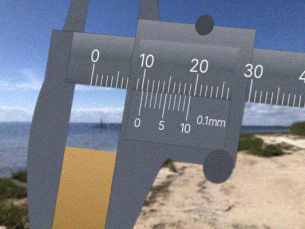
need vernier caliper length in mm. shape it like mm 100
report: mm 10.2
